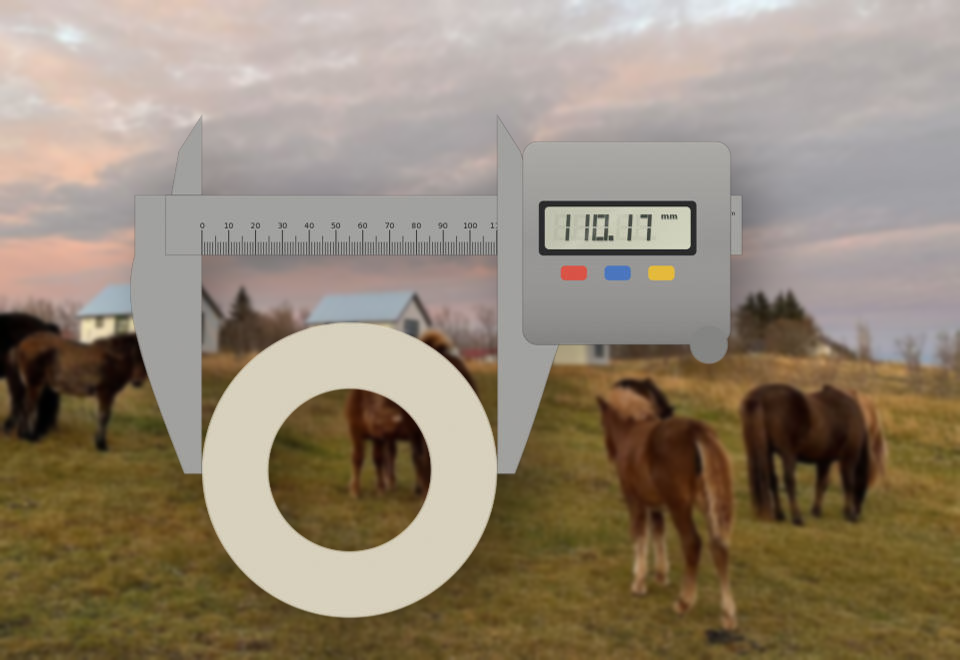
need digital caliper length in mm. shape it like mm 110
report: mm 110.17
